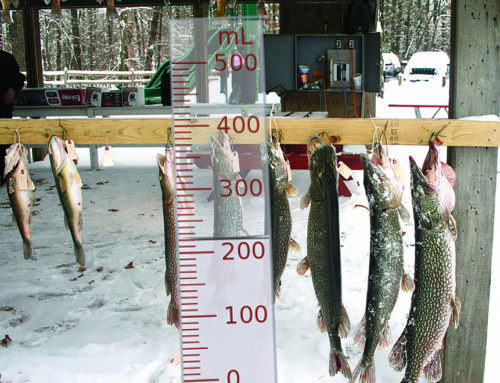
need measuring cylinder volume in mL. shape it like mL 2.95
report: mL 220
